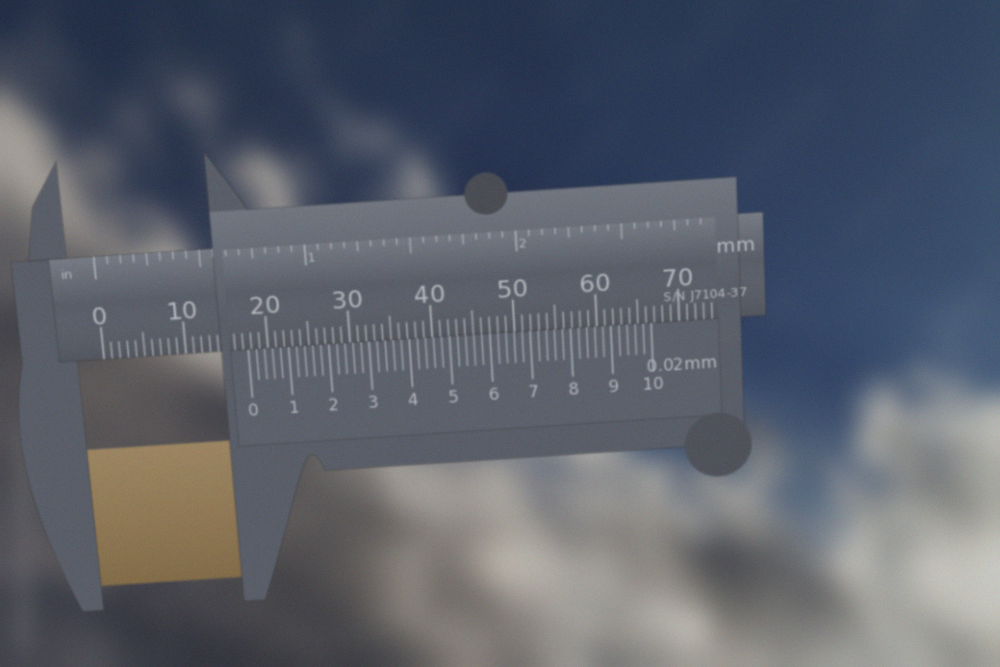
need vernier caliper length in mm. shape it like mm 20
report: mm 17.6
